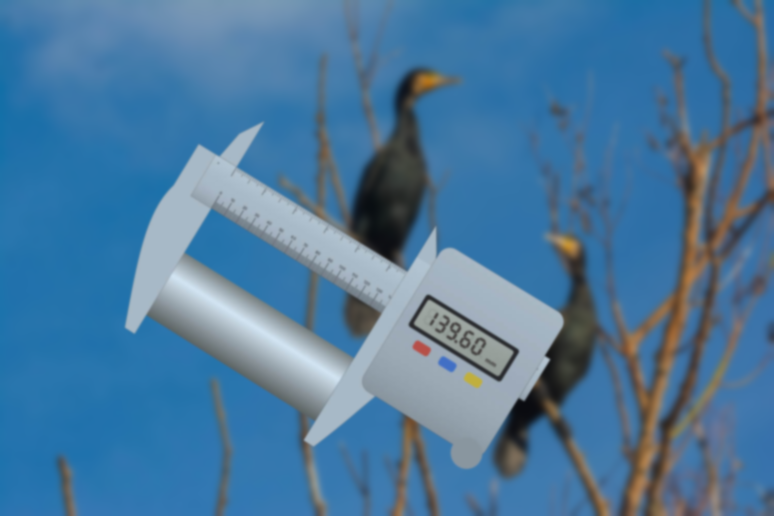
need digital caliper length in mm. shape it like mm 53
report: mm 139.60
